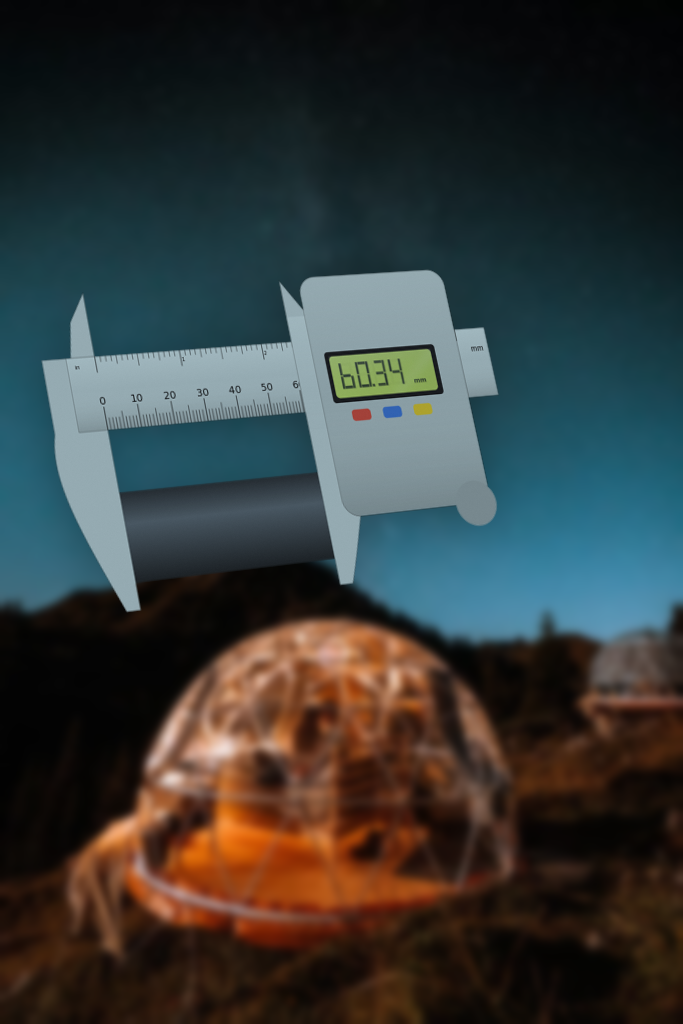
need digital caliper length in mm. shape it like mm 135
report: mm 60.34
